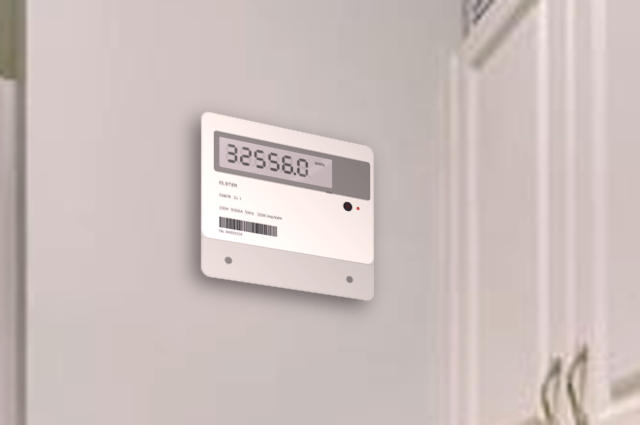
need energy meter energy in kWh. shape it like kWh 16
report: kWh 32556.0
